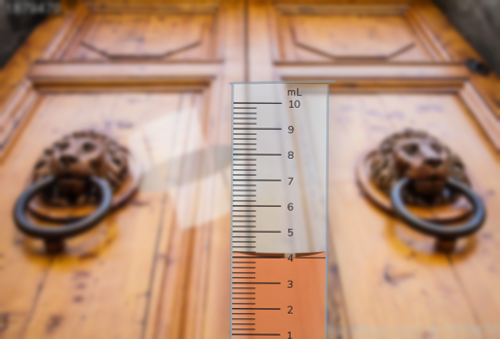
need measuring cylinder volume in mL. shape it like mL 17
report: mL 4
